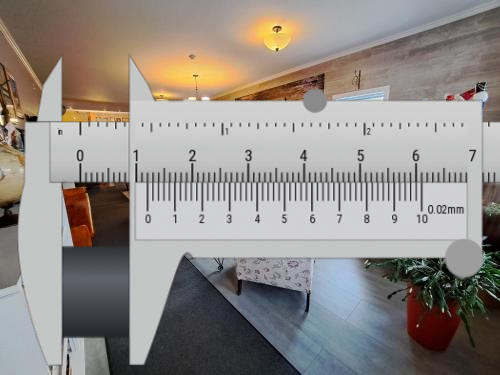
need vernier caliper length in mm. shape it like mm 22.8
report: mm 12.0
